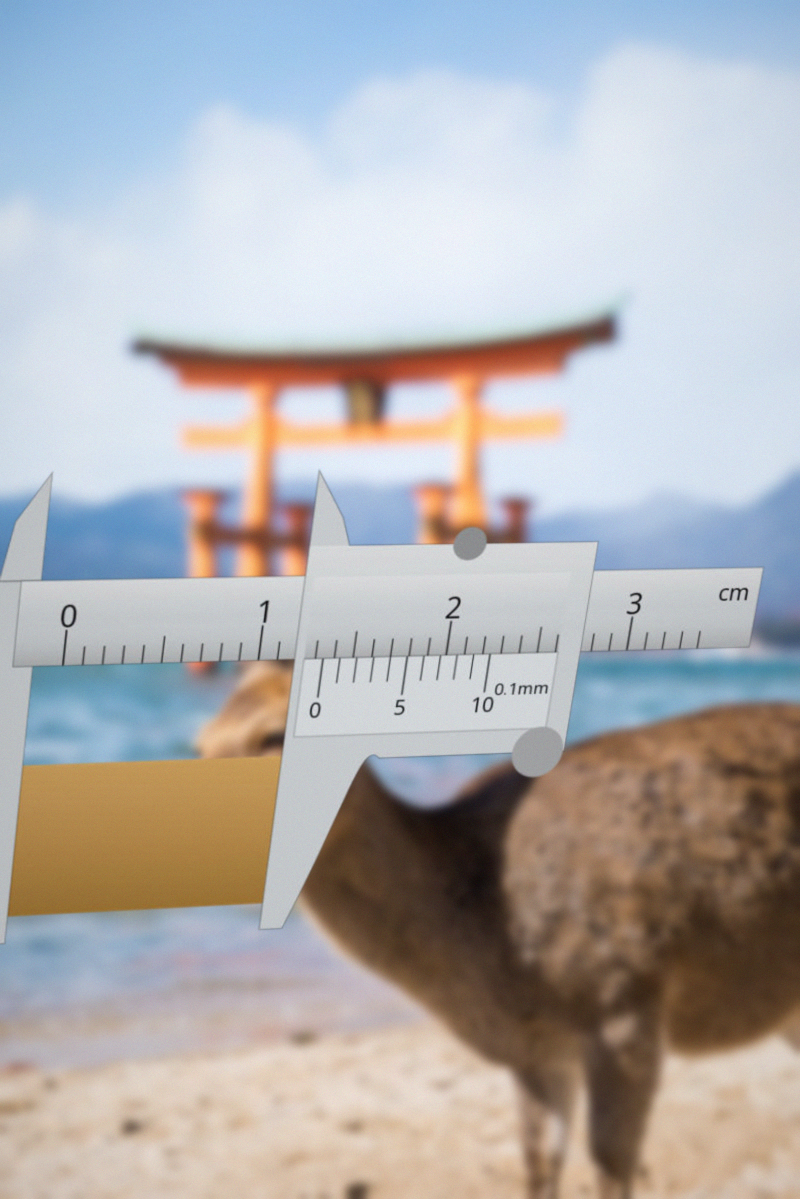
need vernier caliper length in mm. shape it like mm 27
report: mm 13.4
